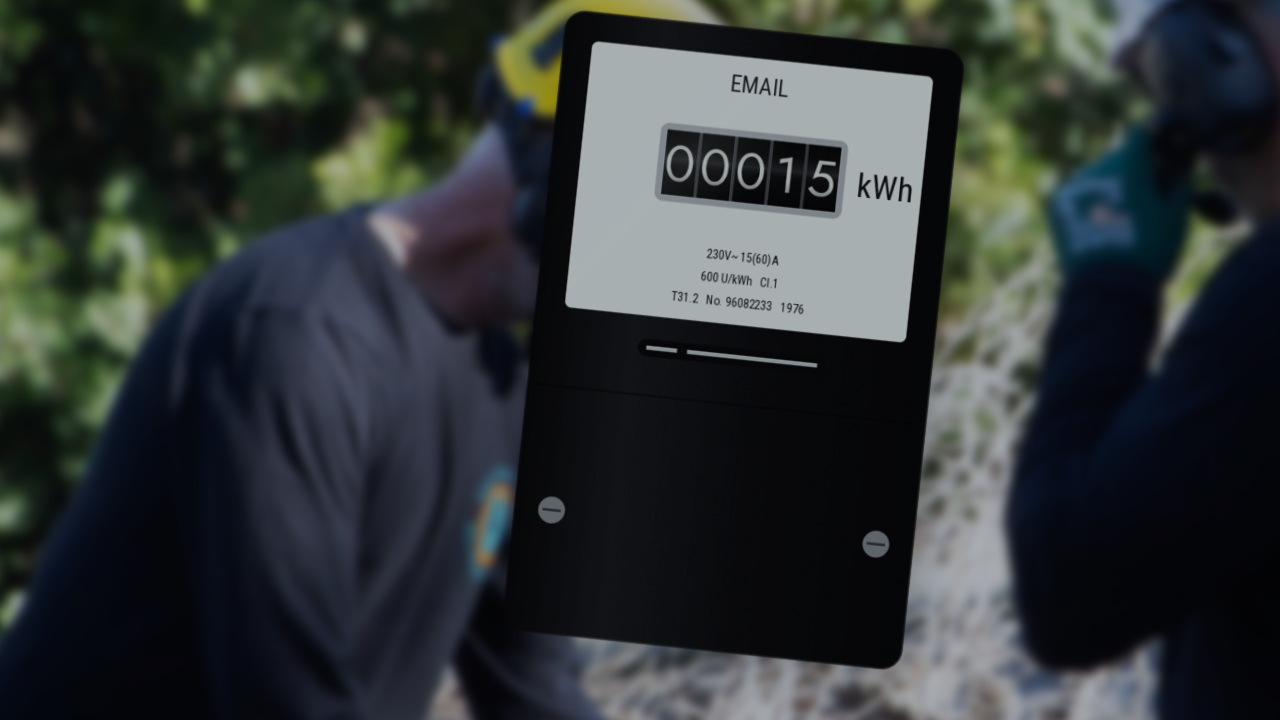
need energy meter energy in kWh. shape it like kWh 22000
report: kWh 15
